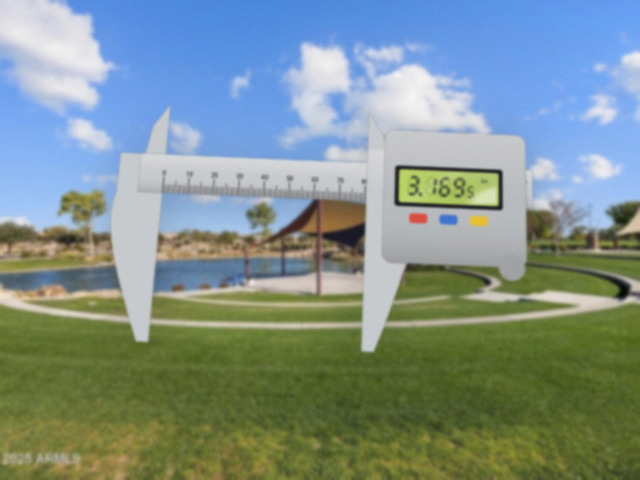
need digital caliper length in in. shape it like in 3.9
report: in 3.1695
